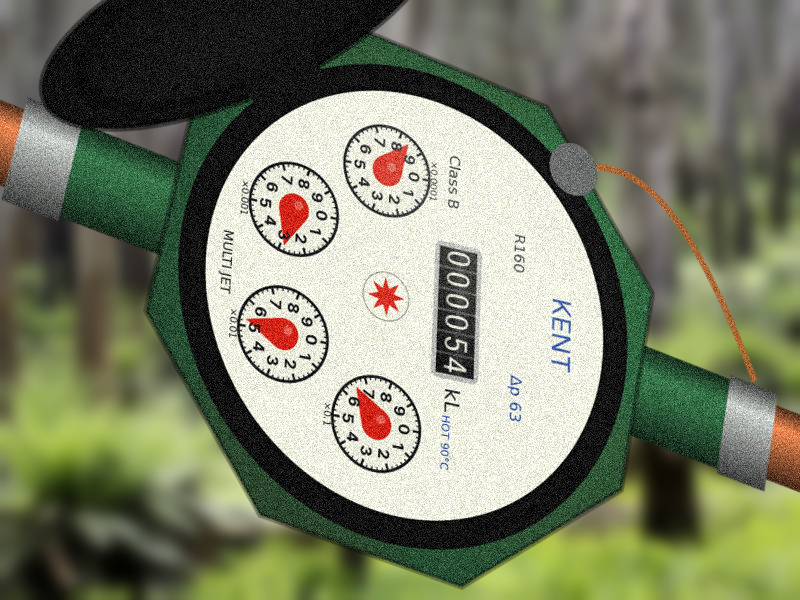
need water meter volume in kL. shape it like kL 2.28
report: kL 54.6528
